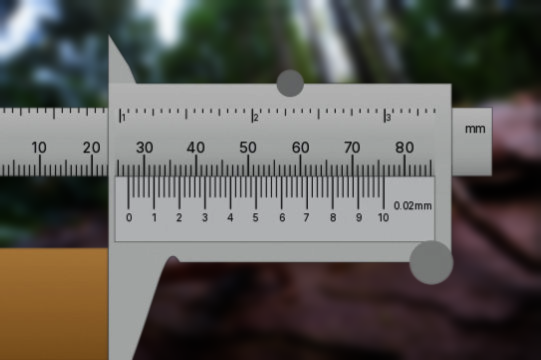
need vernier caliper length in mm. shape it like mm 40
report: mm 27.0
